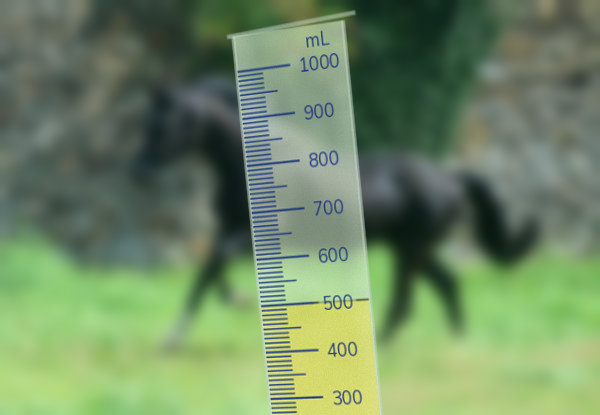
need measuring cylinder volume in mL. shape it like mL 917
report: mL 500
